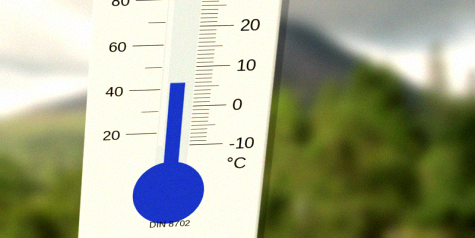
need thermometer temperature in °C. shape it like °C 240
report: °C 6
